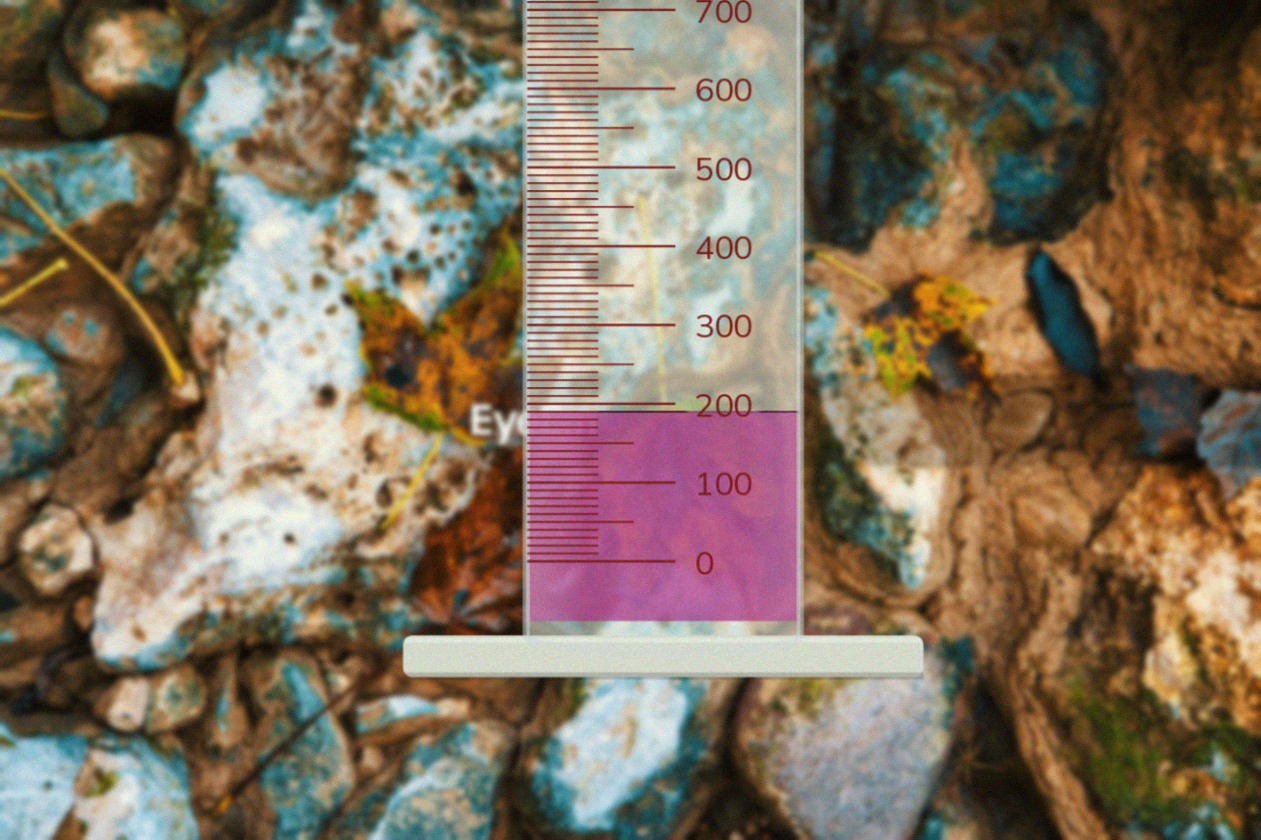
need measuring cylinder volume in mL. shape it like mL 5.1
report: mL 190
